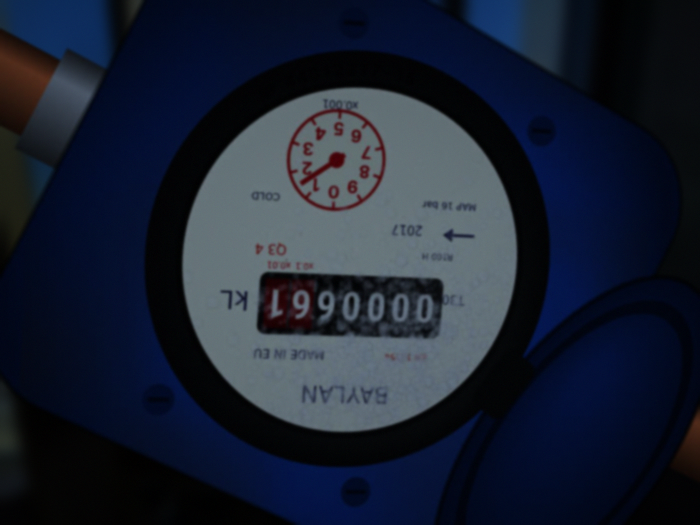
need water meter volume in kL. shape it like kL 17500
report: kL 6.611
